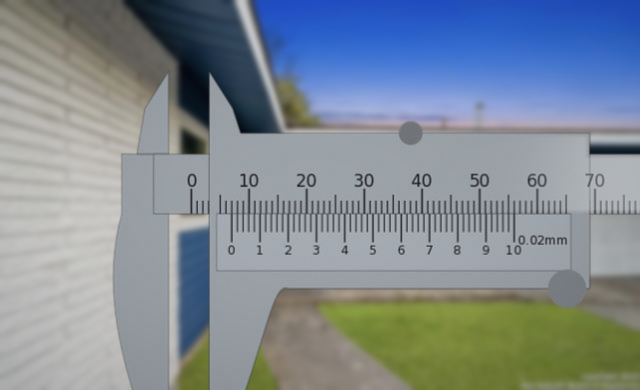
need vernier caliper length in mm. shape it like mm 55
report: mm 7.0
